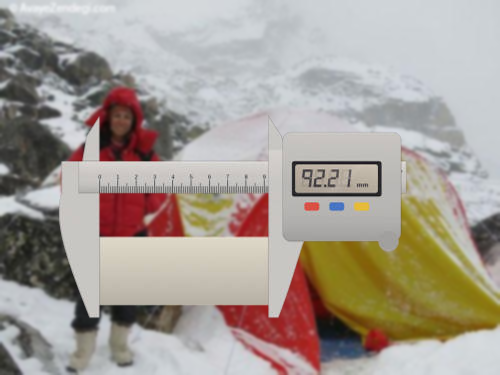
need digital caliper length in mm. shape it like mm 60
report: mm 92.21
